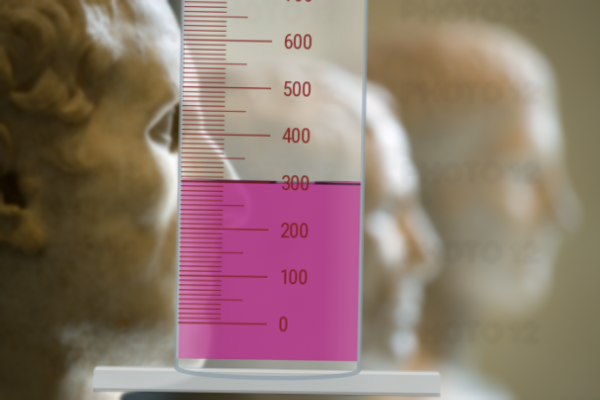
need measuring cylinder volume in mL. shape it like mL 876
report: mL 300
